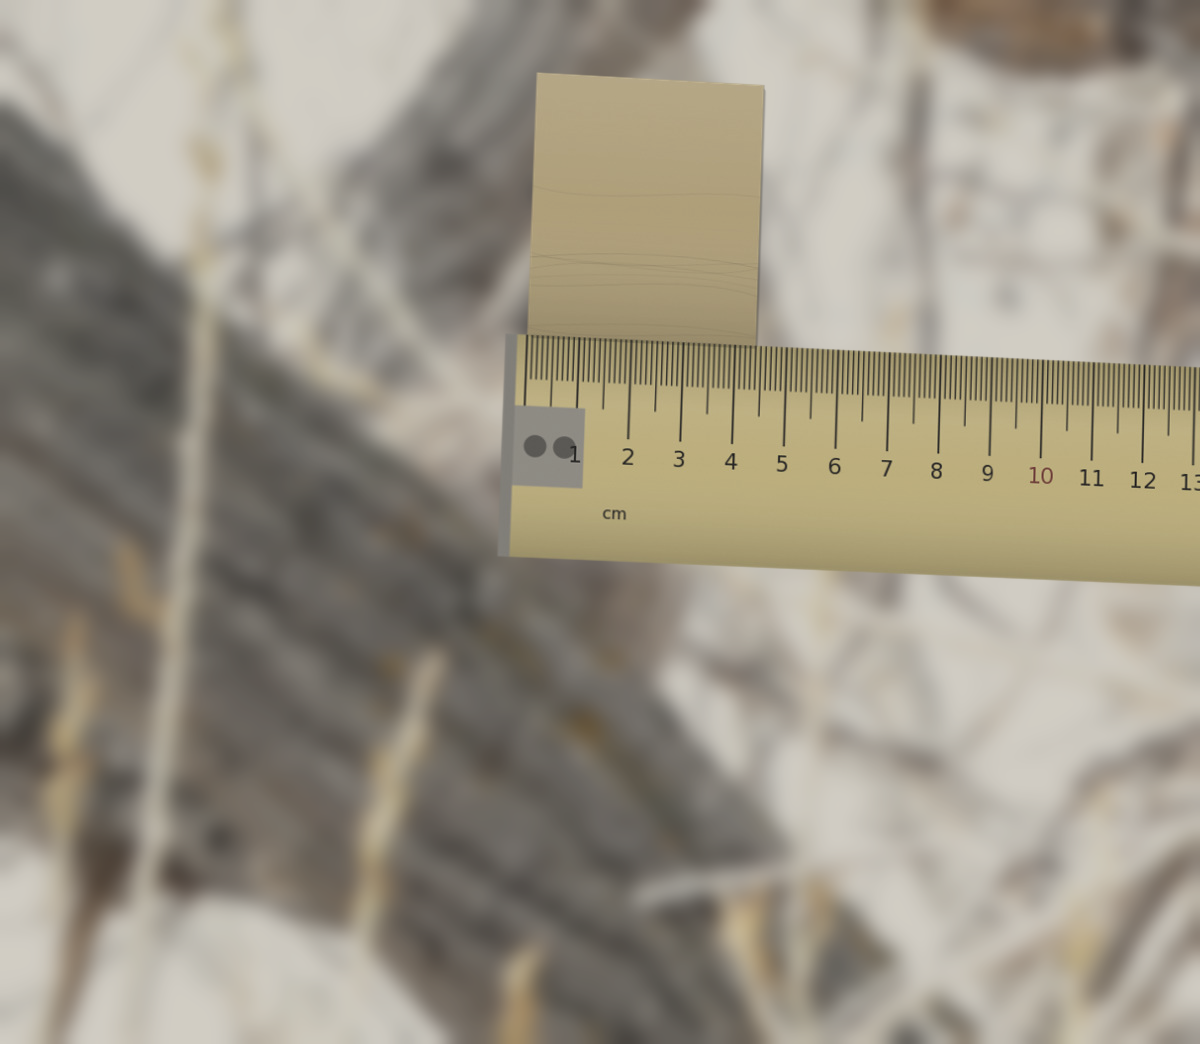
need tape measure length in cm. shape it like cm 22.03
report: cm 4.4
